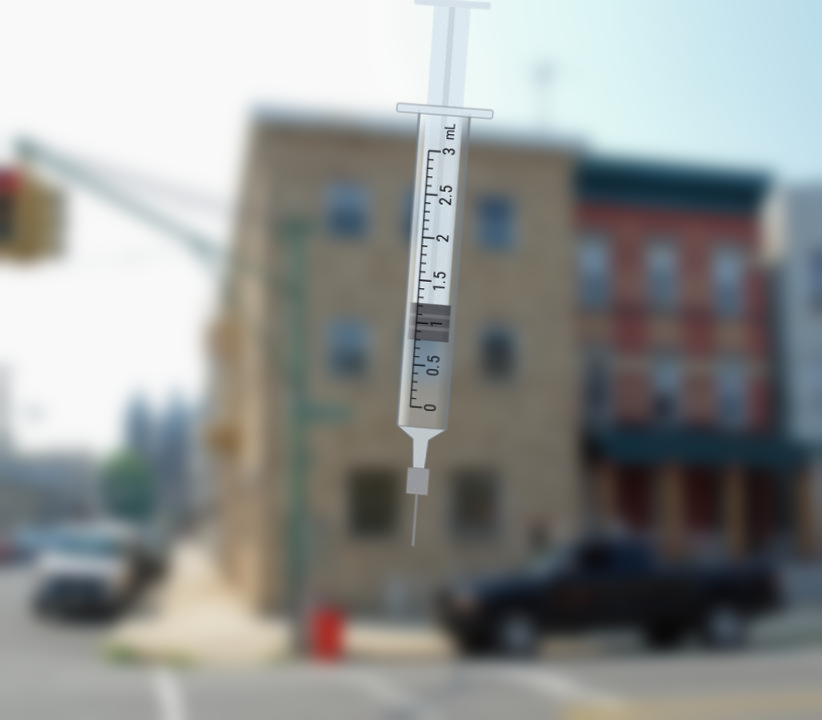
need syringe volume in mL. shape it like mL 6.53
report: mL 0.8
